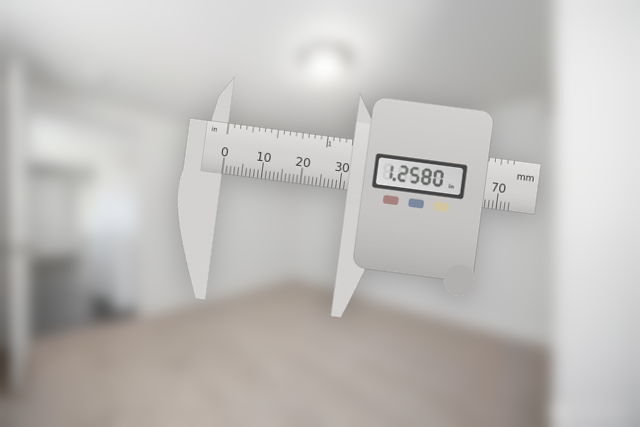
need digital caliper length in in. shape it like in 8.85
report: in 1.2580
